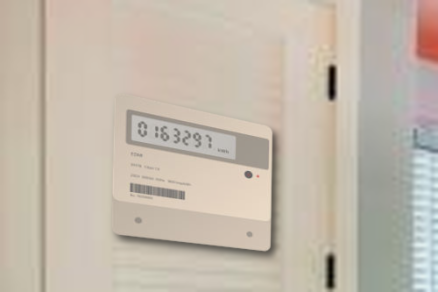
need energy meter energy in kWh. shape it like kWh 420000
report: kWh 163297
